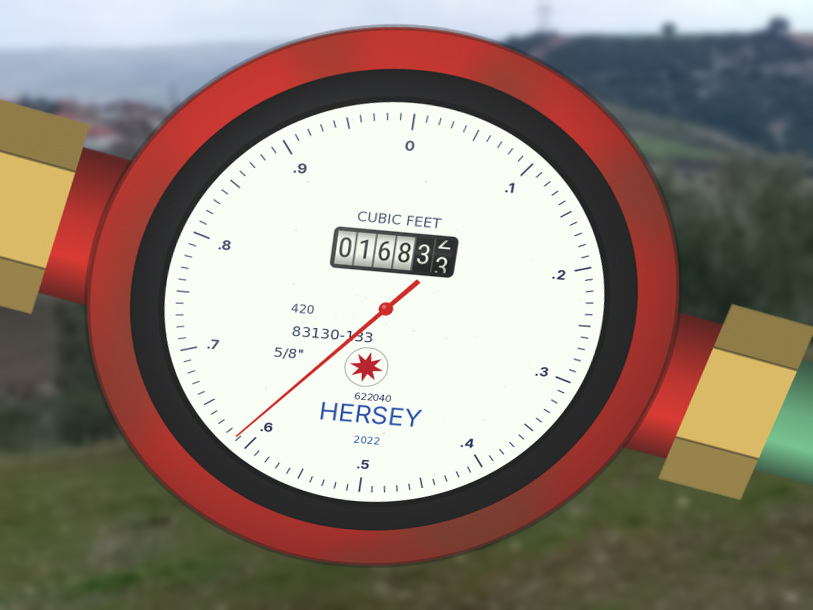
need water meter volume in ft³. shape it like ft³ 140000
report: ft³ 16832.61
